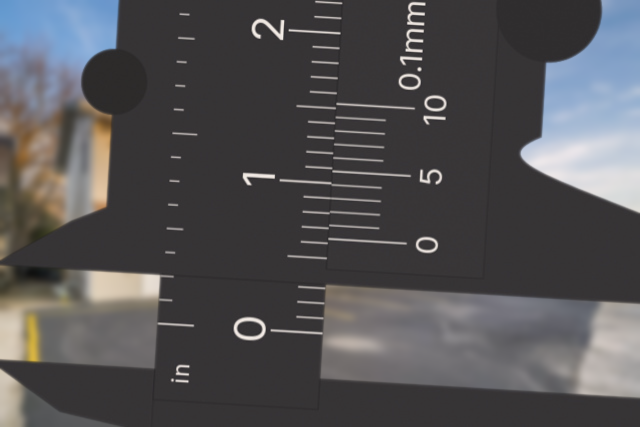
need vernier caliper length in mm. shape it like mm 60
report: mm 6.3
